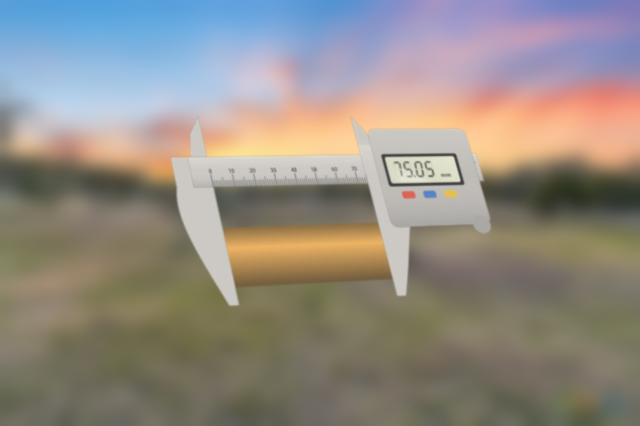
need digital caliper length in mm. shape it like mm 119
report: mm 75.05
